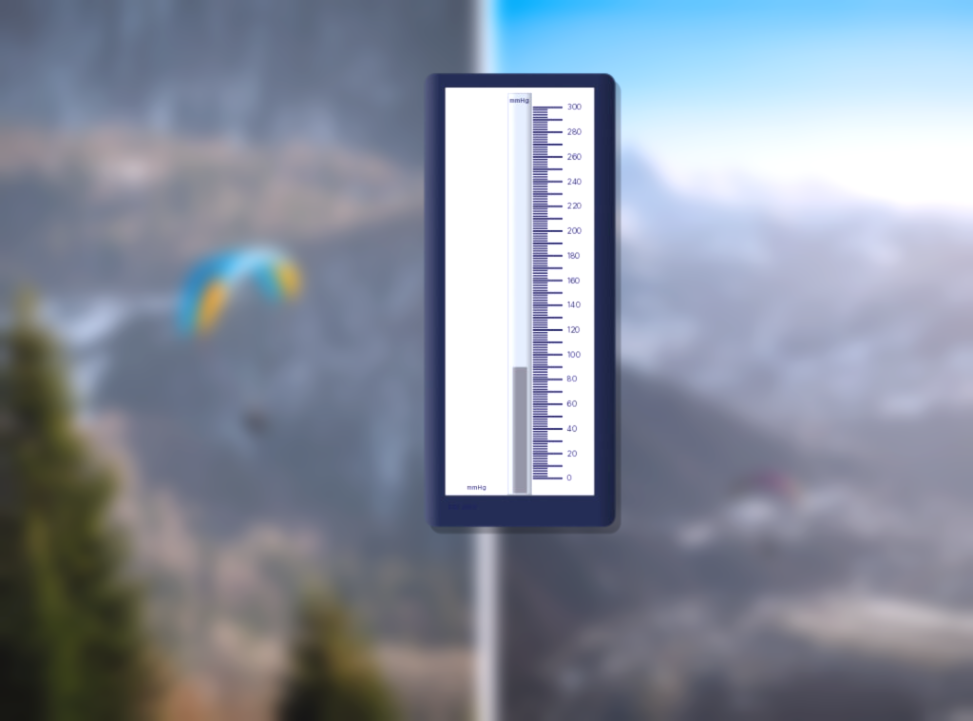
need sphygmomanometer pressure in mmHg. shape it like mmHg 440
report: mmHg 90
